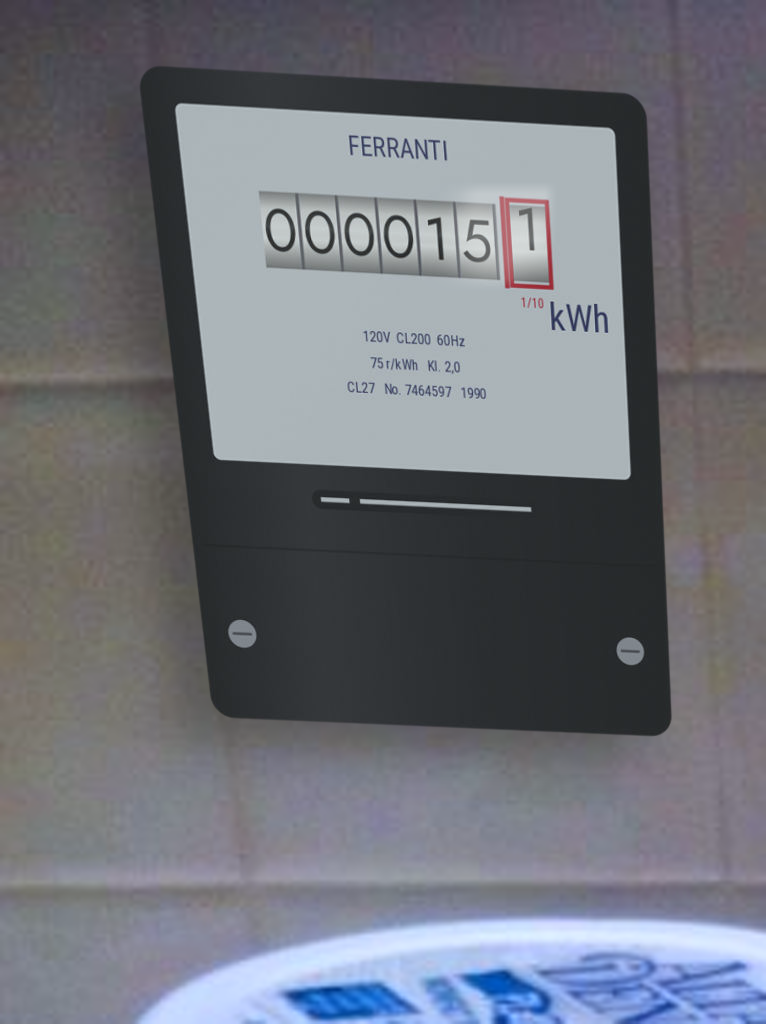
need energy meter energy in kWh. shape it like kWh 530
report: kWh 15.1
